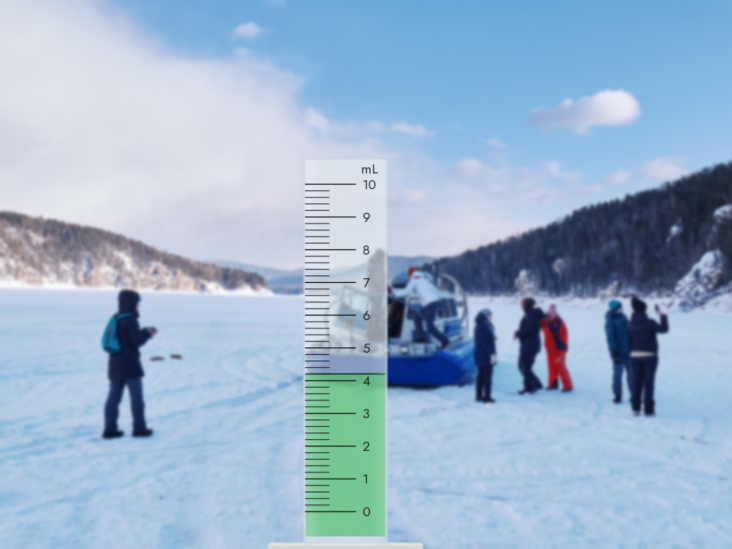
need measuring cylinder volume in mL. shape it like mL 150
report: mL 4.2
